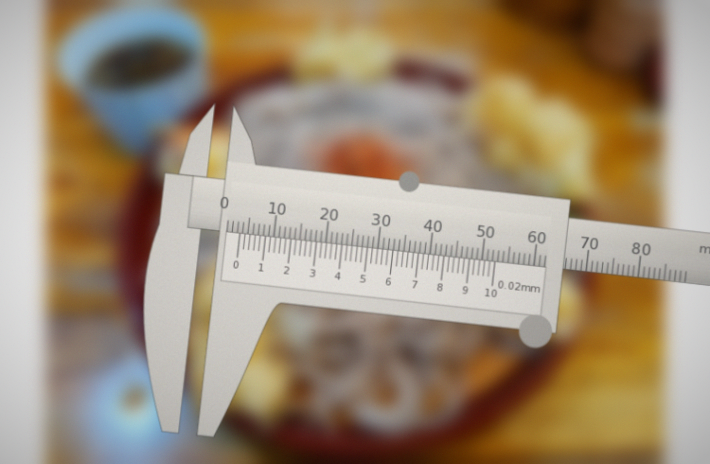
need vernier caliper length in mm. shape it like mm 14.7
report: mm 3.5
